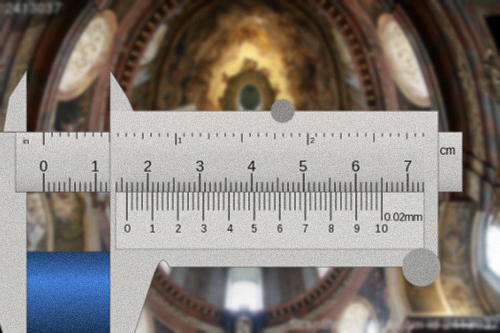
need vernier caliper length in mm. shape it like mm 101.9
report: mm 16.0
